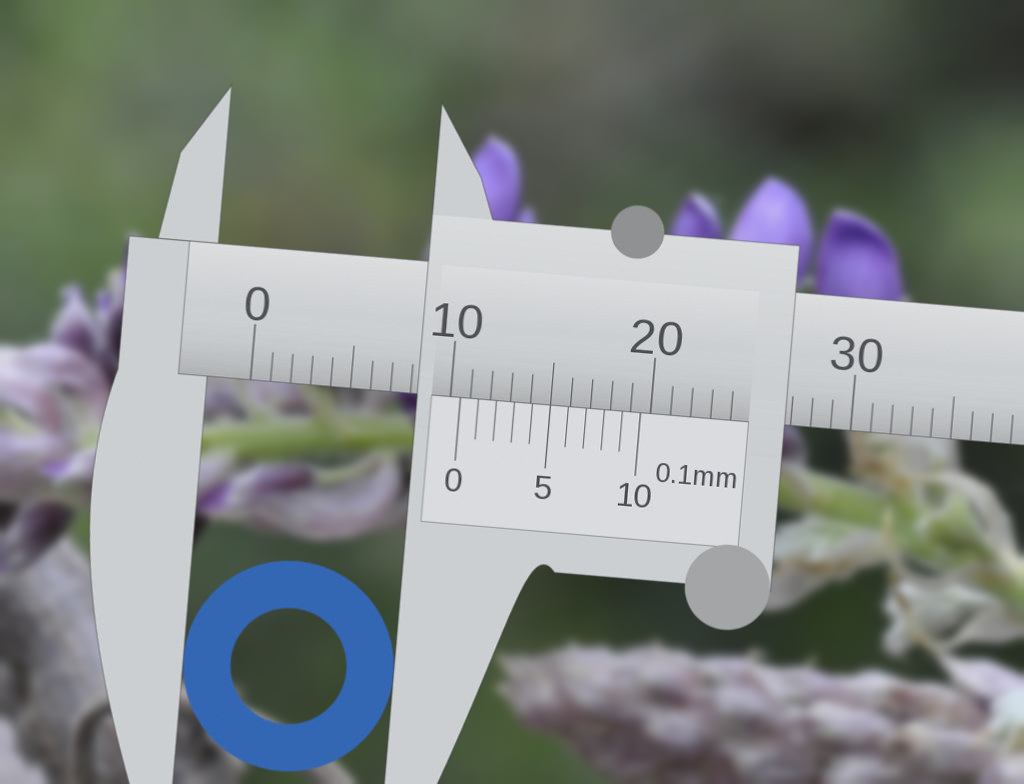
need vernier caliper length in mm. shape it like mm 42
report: mm 10.5
